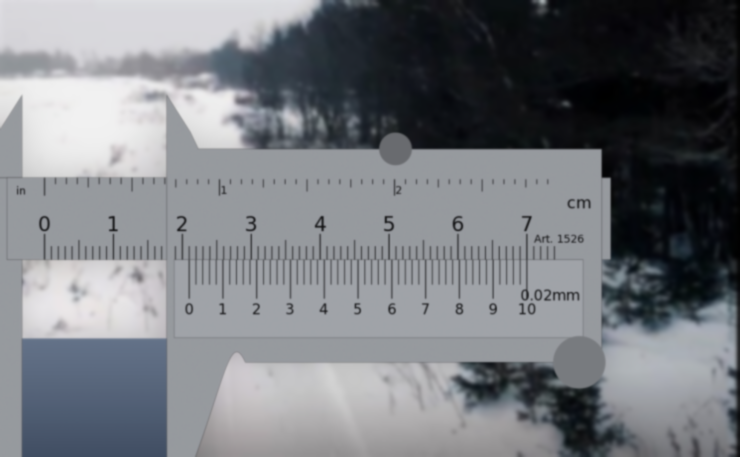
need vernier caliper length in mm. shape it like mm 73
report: mm 21.0
